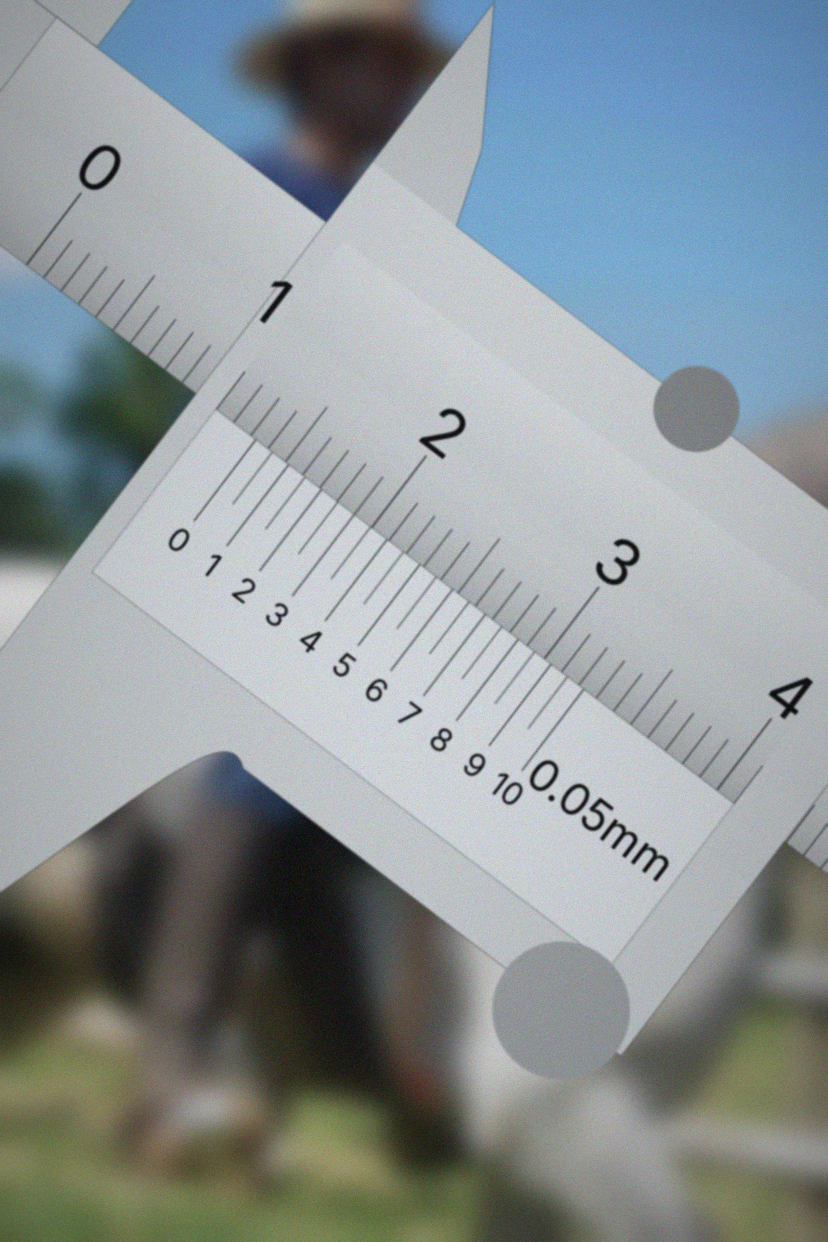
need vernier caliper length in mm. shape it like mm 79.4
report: mm 13.3
